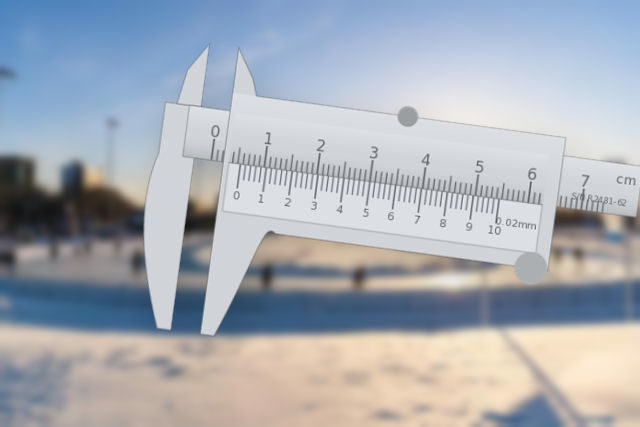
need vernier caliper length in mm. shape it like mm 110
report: mm 5.5
